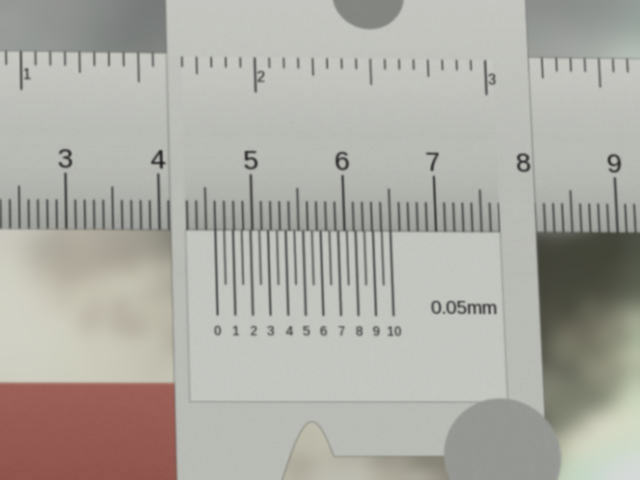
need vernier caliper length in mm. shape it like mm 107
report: mm 46.0
